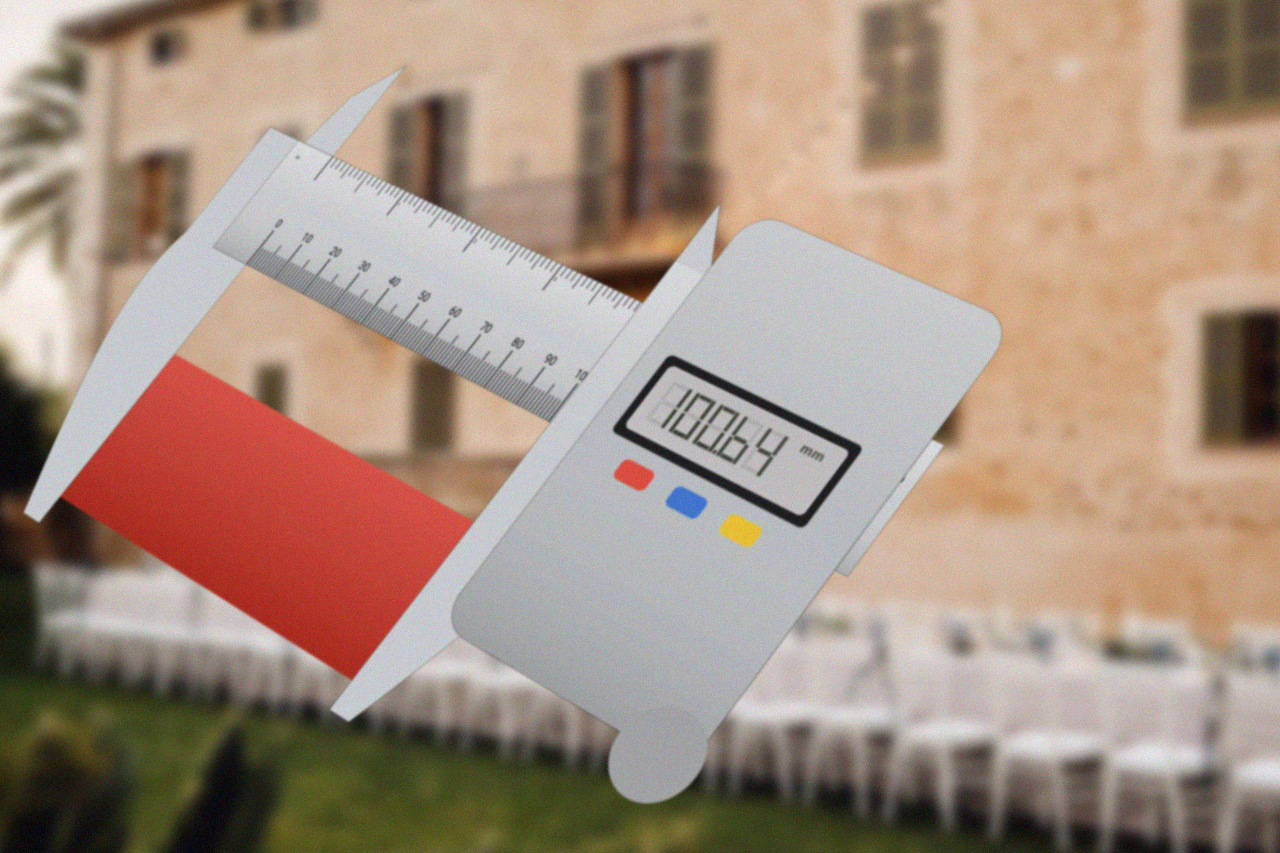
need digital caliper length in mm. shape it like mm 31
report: mm 100.64
